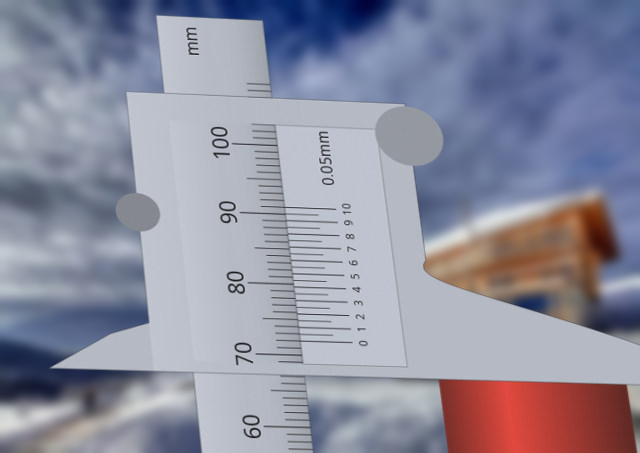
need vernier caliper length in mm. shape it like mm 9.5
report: mm 72.0
